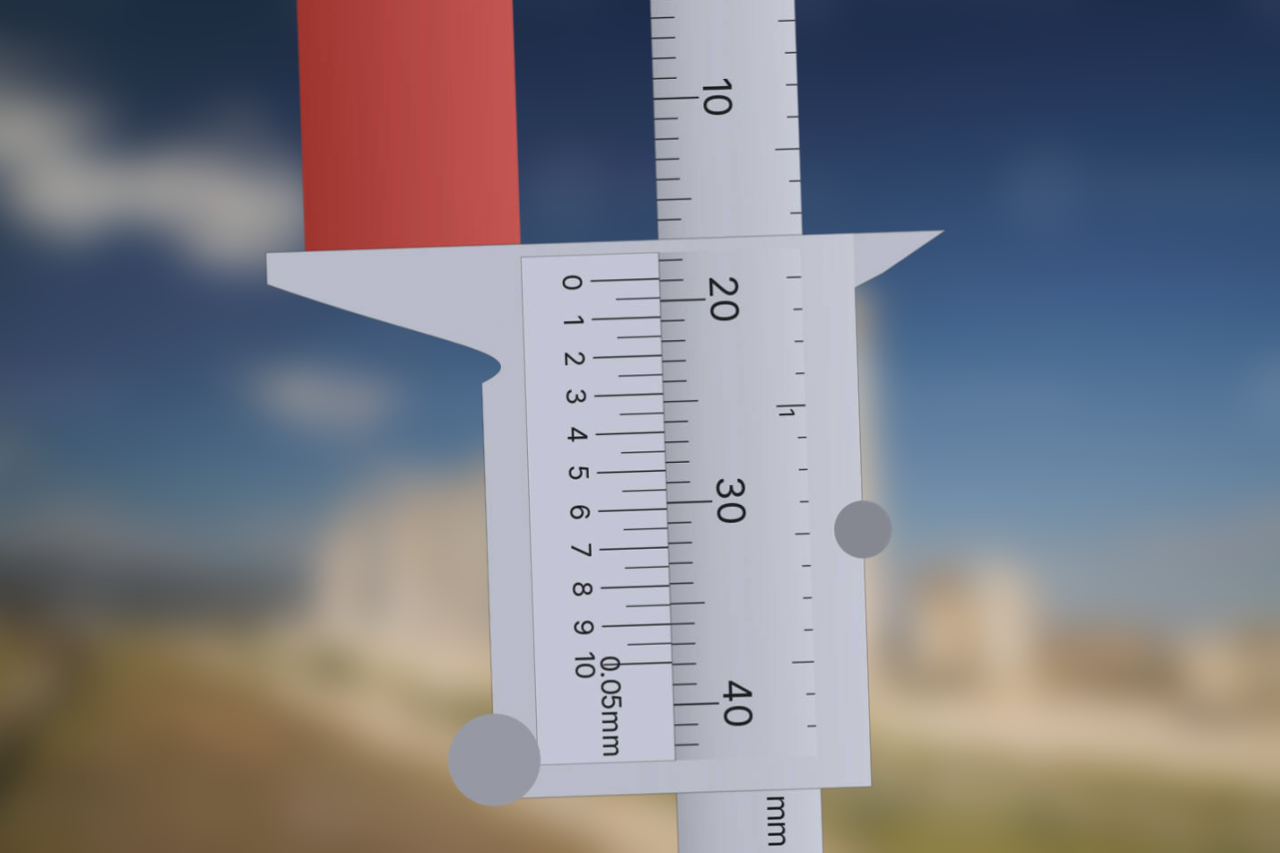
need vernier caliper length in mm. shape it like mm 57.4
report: mm 18.9
